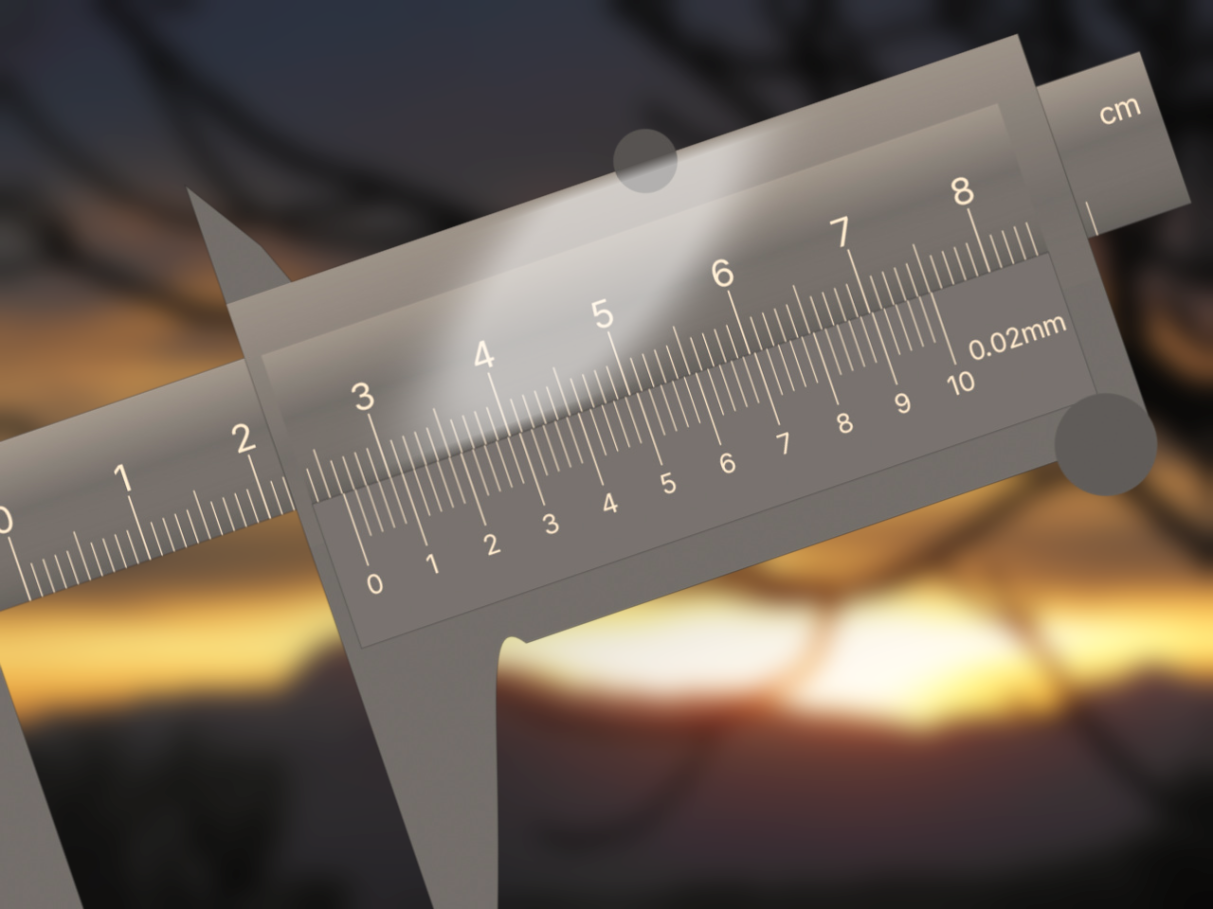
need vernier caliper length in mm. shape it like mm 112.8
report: mm 26.1
